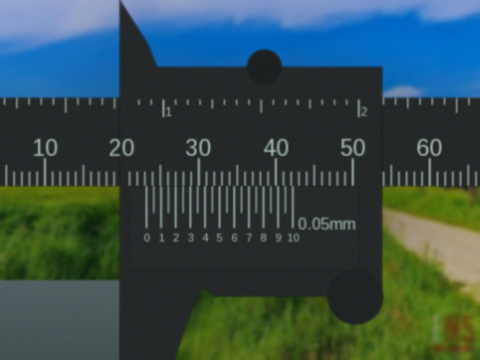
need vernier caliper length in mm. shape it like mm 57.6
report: mm 23.2
